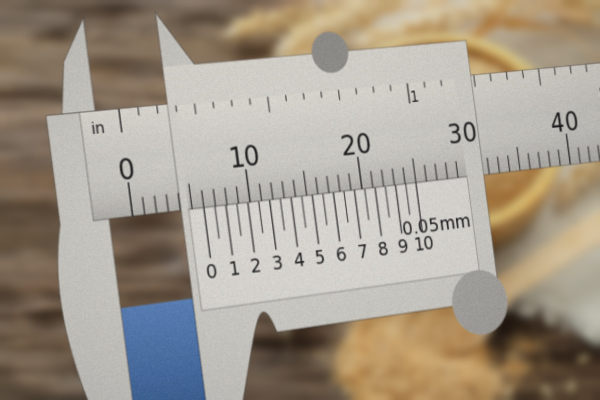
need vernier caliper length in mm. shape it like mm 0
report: mm 6.0
